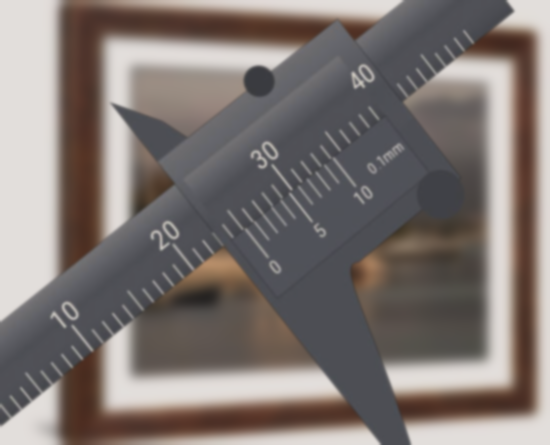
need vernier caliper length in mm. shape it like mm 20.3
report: mm 25.2
